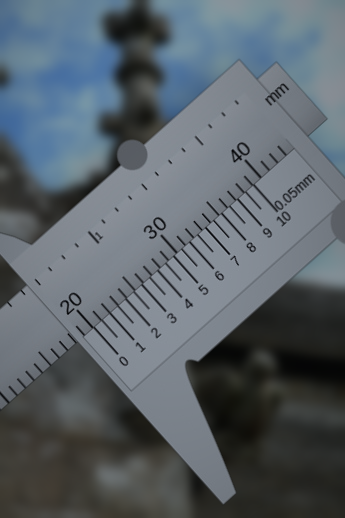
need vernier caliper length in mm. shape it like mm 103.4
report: mm 20.1
